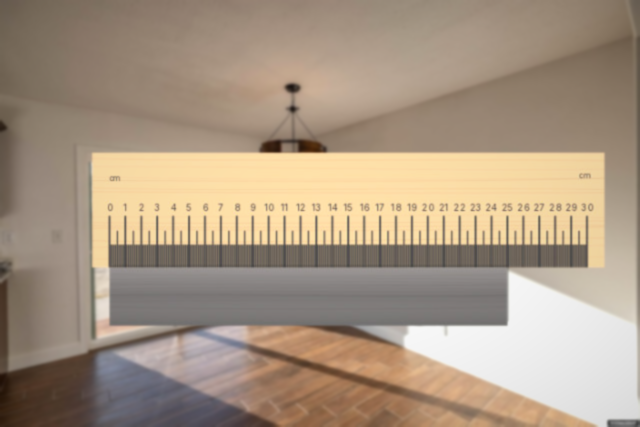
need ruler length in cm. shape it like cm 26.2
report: cm 25
